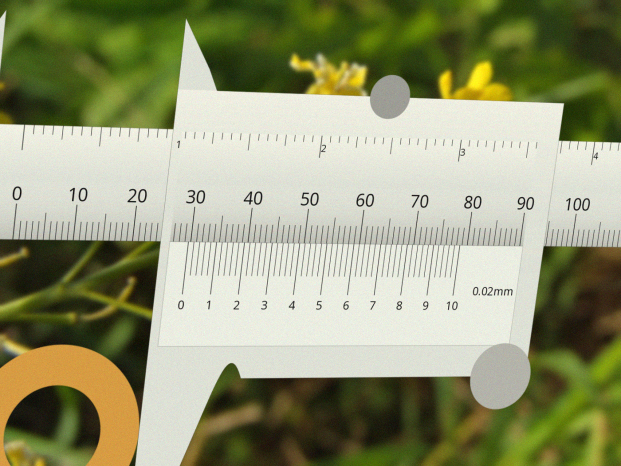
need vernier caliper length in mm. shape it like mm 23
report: mm 29.6
